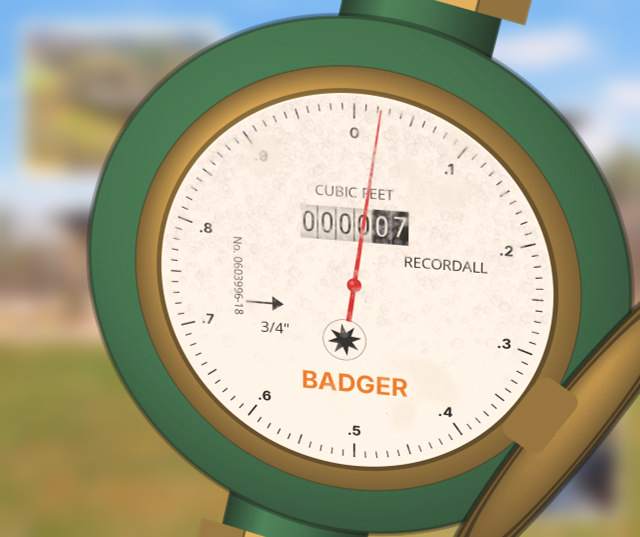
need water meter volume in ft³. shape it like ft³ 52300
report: ft³ 7.02
